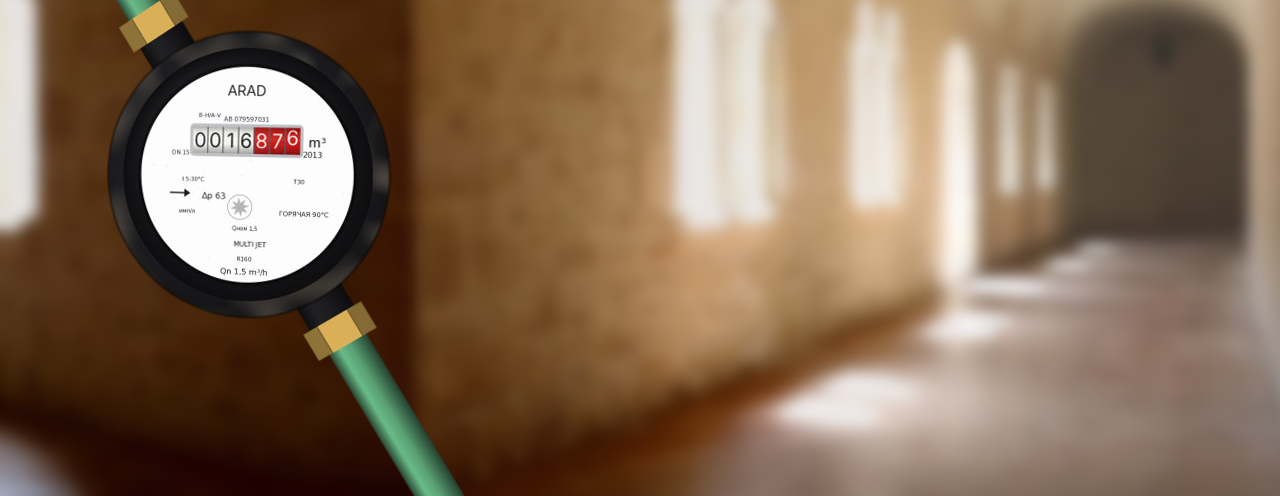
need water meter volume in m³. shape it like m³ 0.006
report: m³ 16.876
